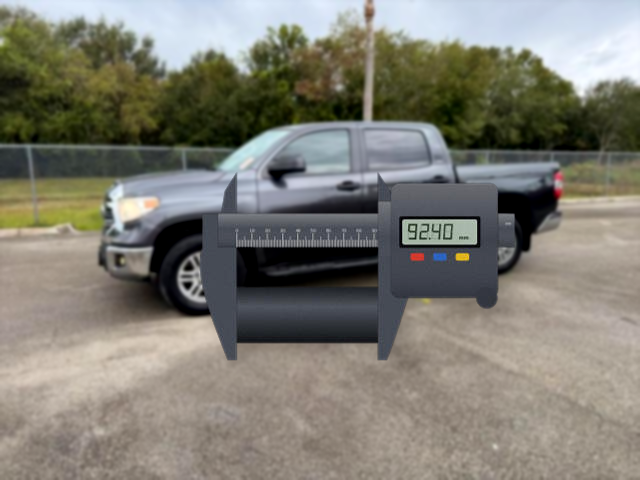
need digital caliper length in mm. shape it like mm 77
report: mm 92.40
